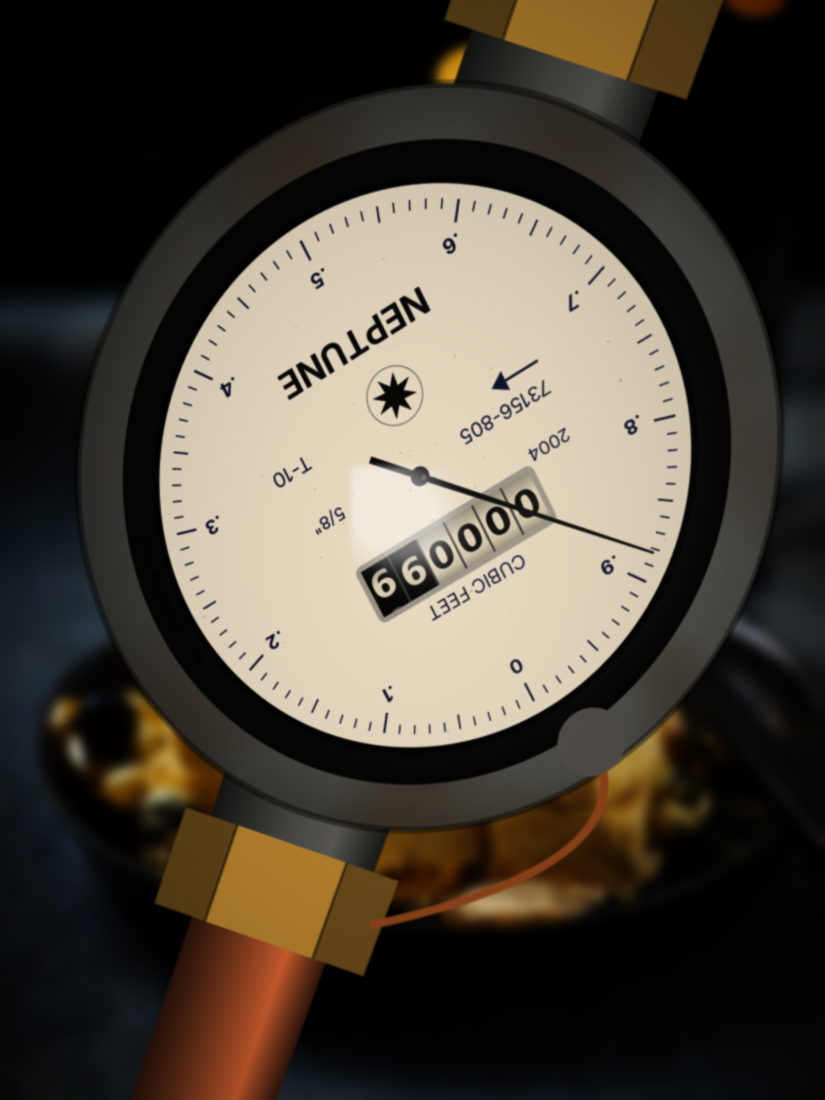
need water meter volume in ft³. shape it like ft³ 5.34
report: ft³ 98.88
